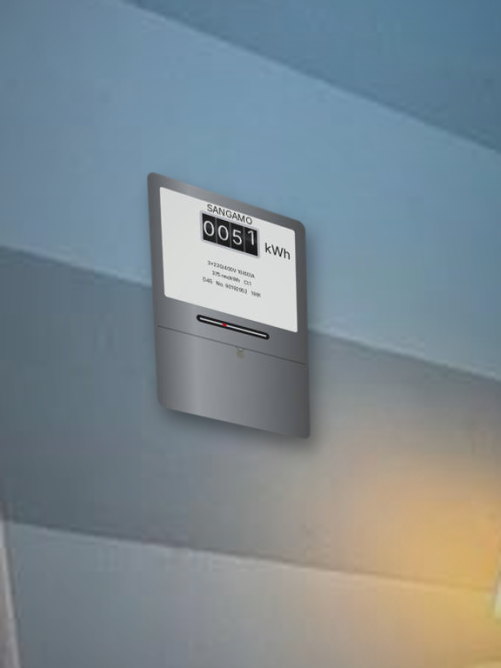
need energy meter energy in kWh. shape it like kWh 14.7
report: kWh 51
